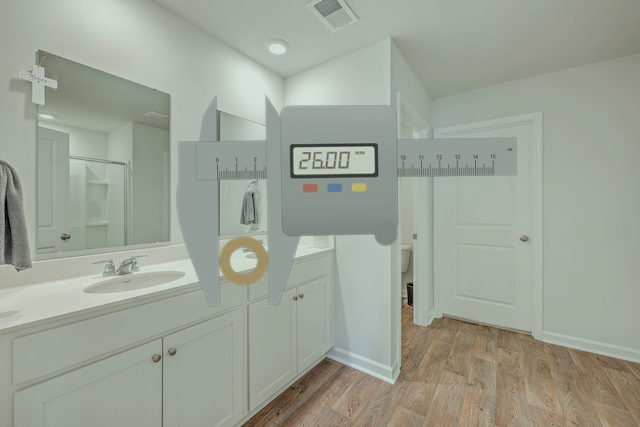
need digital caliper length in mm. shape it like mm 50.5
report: mm 26.00
